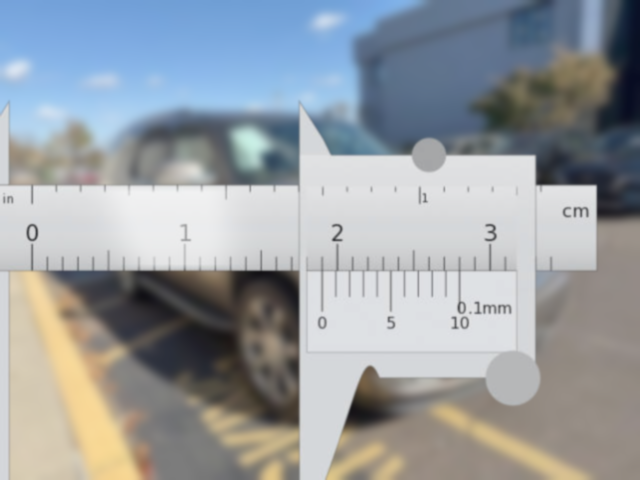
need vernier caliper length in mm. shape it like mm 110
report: mm 19.0
